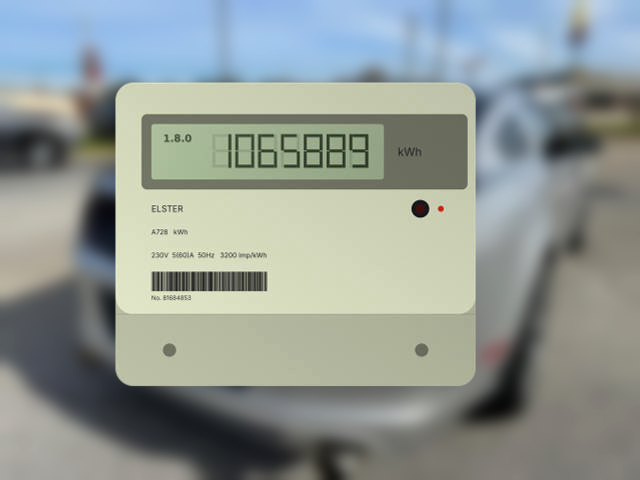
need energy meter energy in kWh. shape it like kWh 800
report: kWh 1065889
